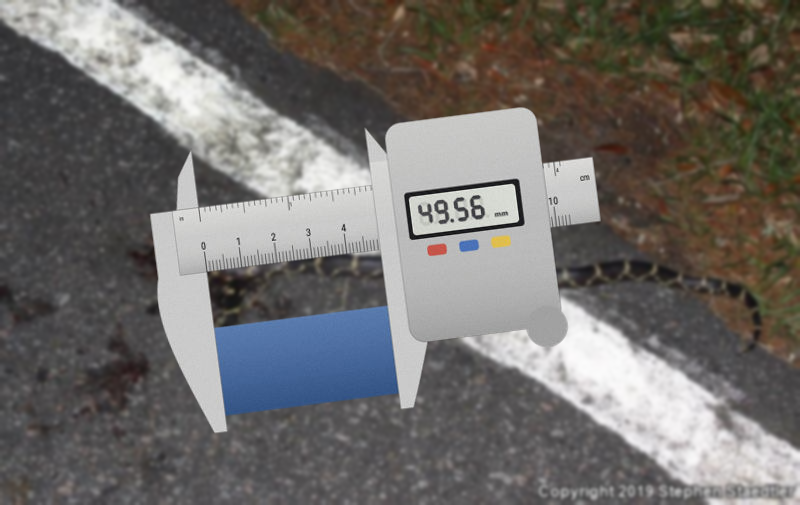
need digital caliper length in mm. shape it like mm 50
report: mm 49.56
